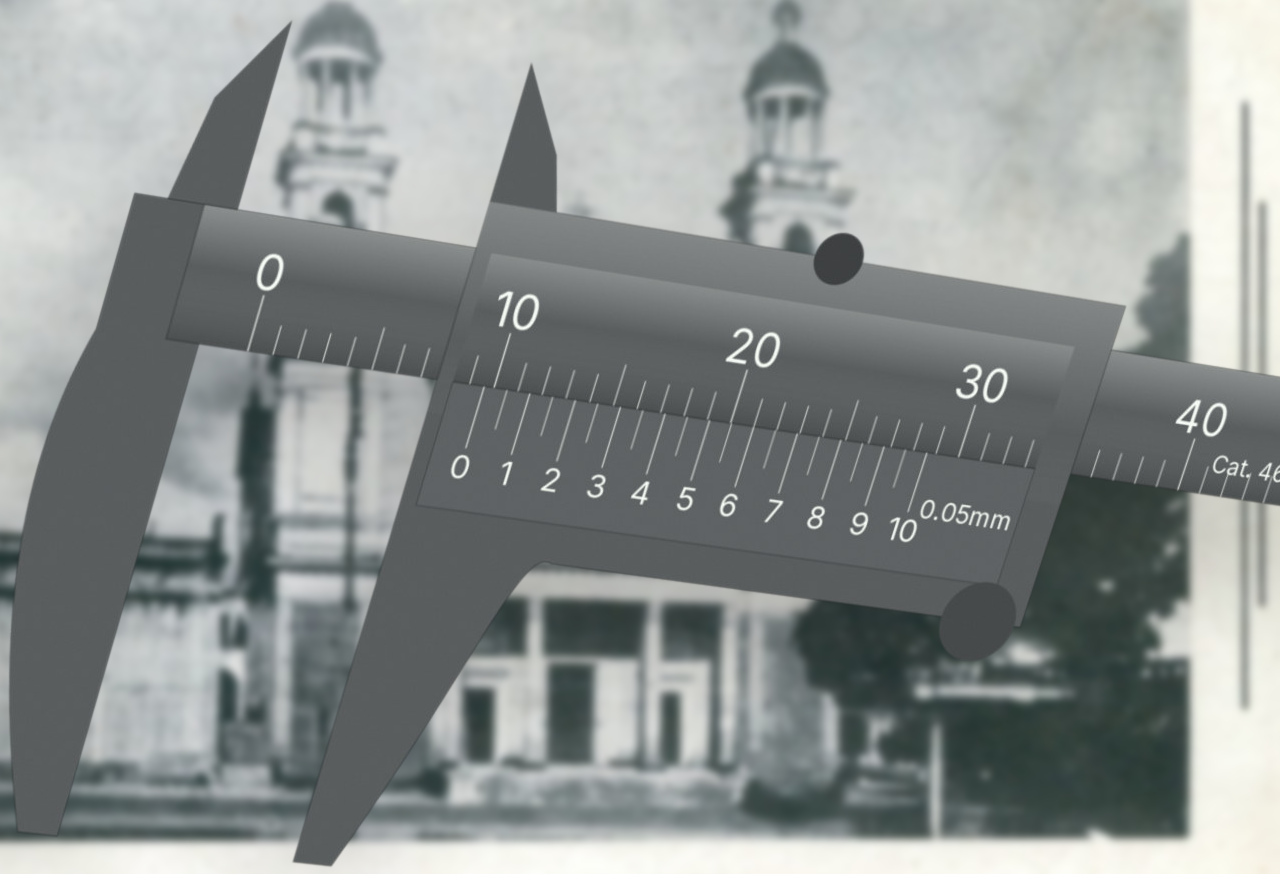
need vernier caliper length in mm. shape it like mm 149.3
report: mm 9.6
